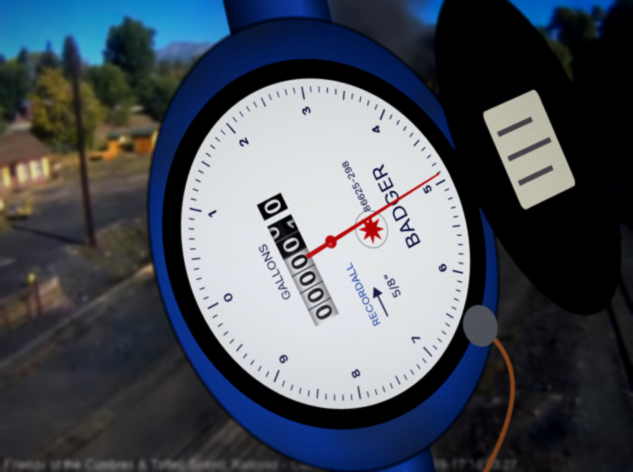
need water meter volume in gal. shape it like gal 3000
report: gal 4.9
